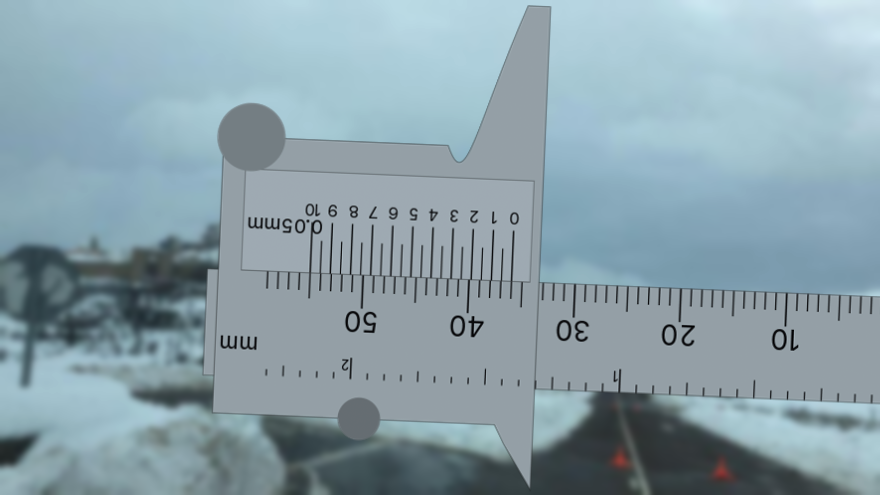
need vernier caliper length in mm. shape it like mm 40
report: mm 36.0
